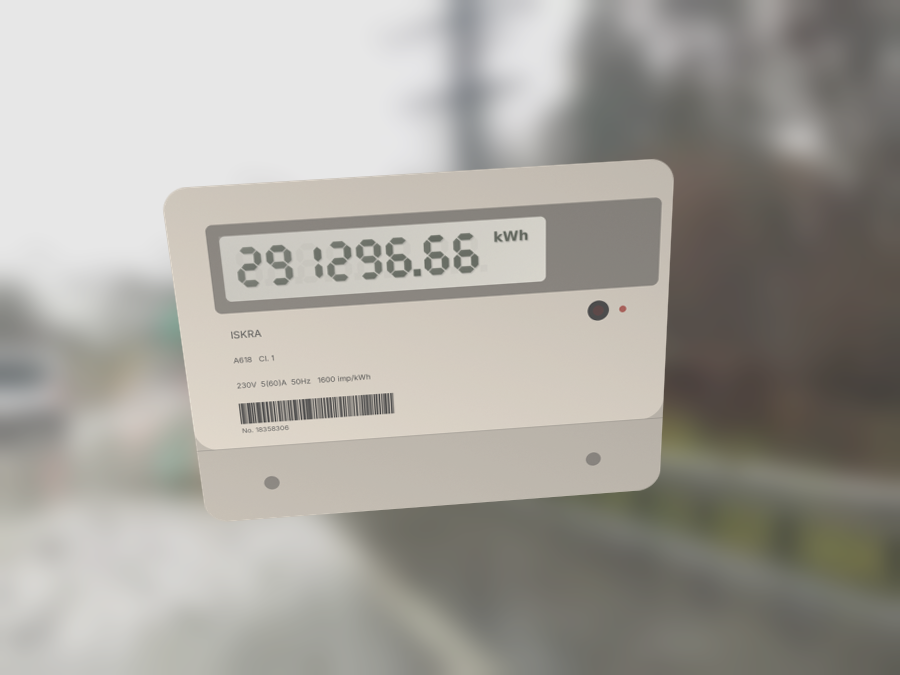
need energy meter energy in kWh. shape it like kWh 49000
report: kWh 291296.66
